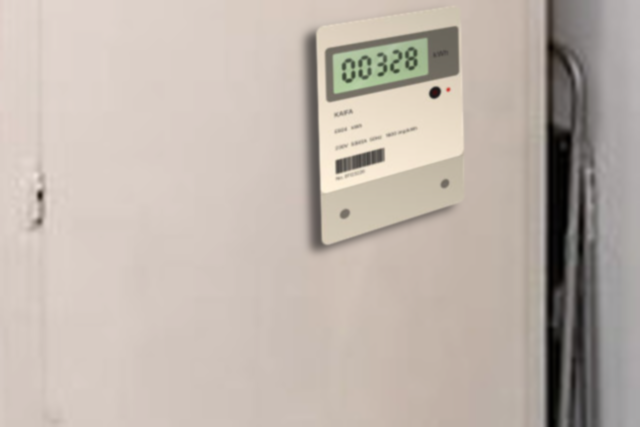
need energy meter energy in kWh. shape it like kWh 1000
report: kWh 328
